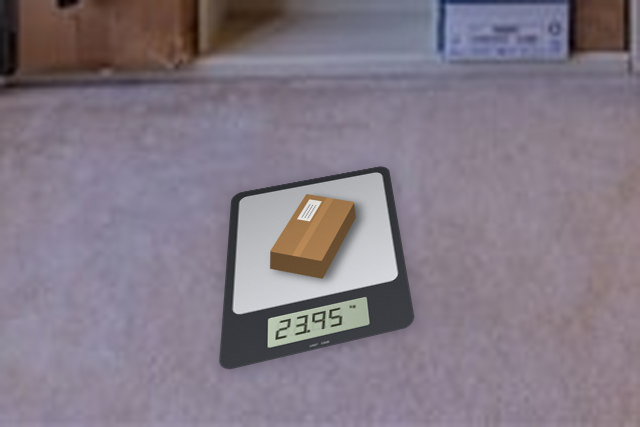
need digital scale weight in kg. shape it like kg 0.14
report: kg 23.95
